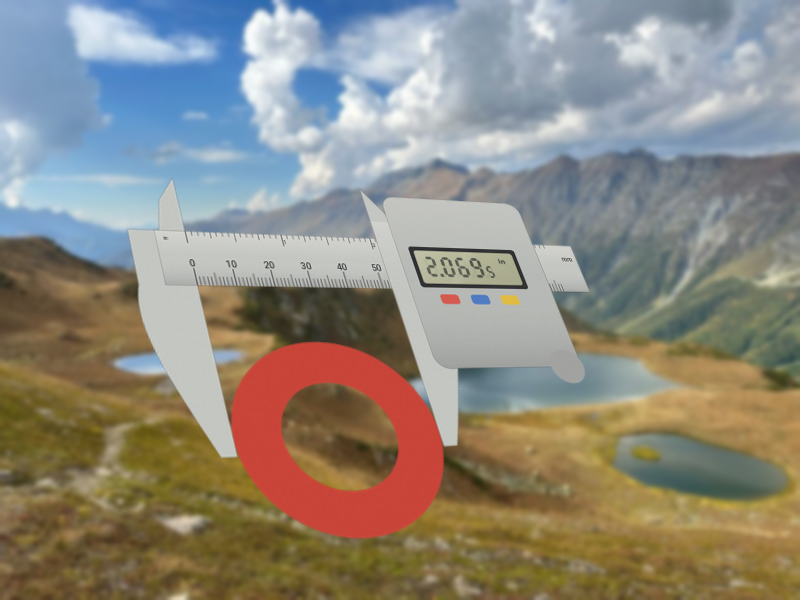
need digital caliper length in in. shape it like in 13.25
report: in 2.0695
